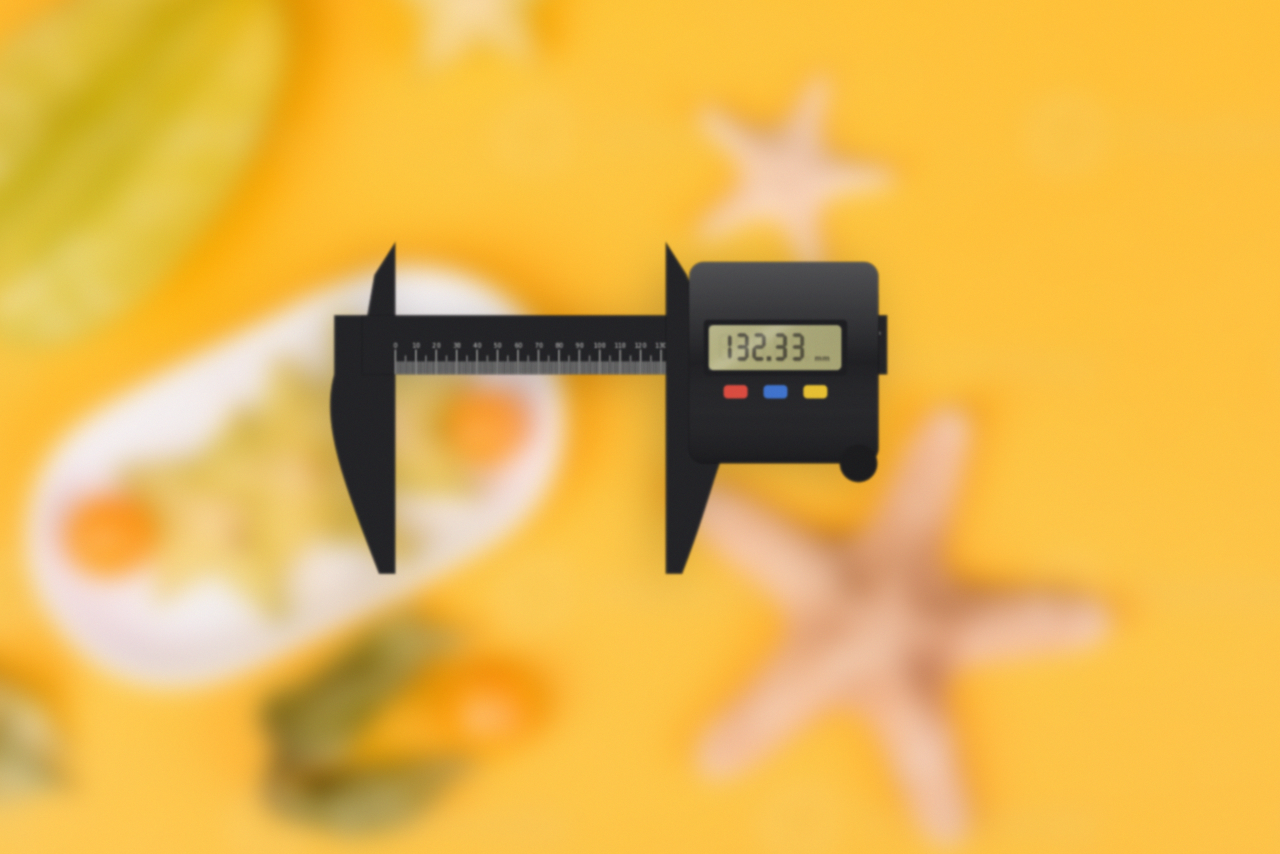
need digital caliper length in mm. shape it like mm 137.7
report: mm 132.33
